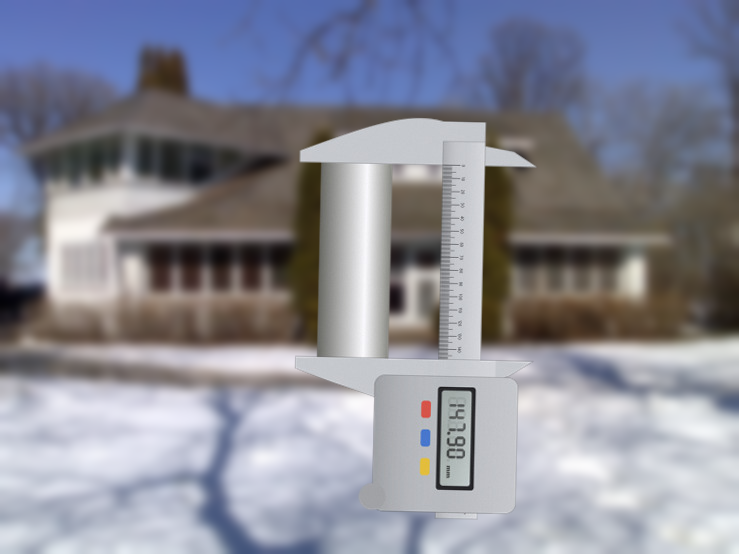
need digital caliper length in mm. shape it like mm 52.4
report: mm 147.90
